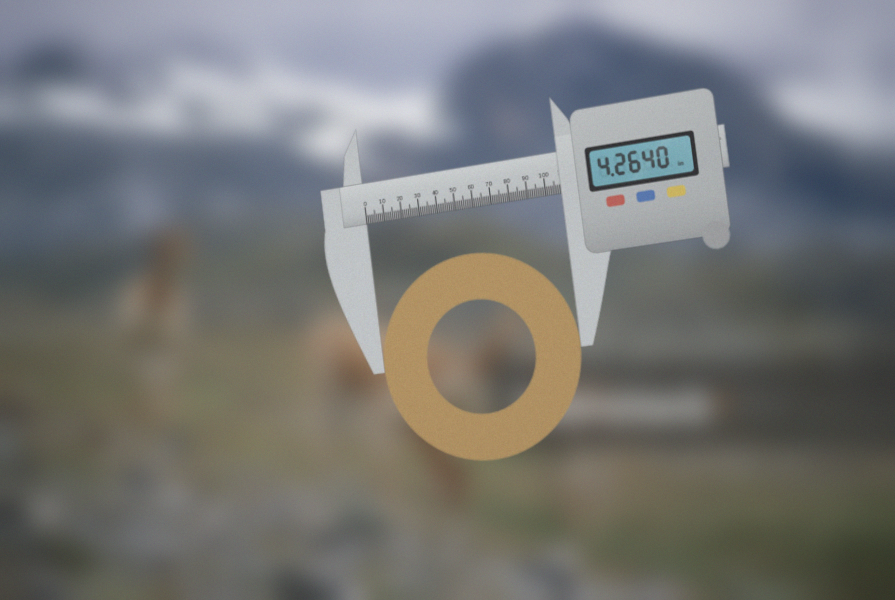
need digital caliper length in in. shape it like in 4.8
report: in 4.2640
